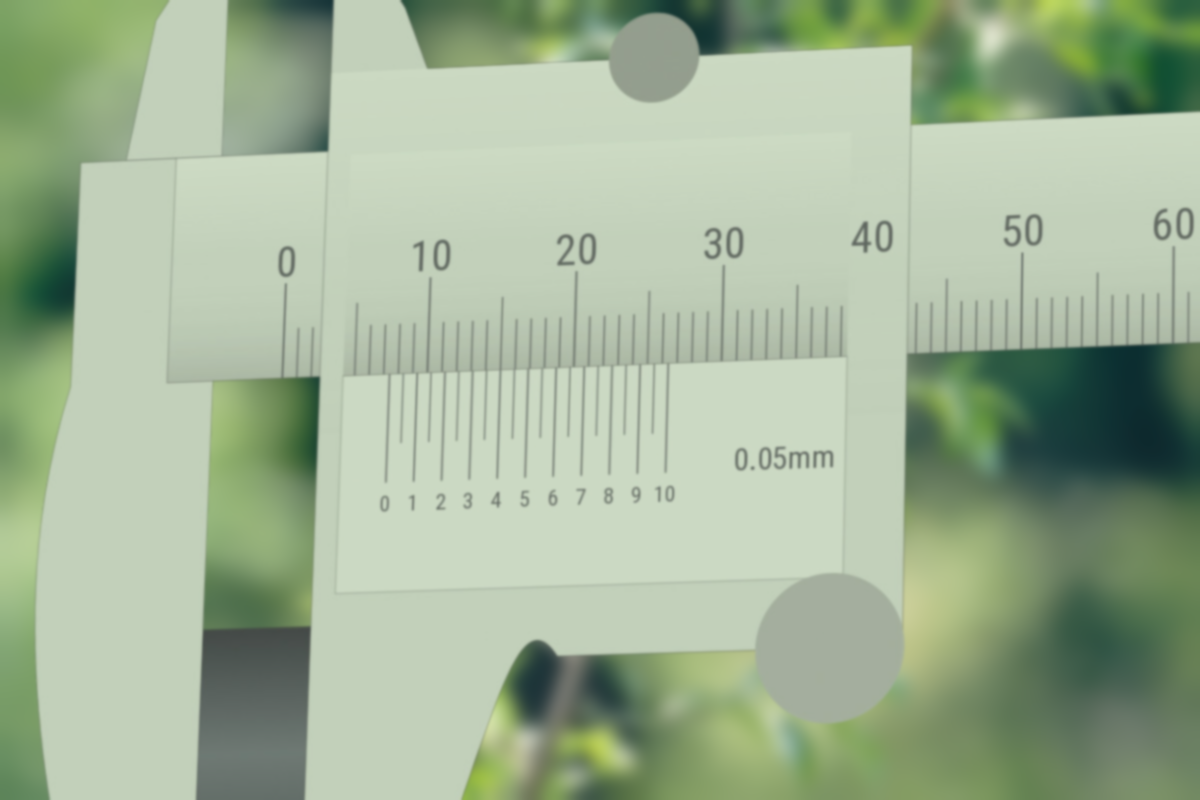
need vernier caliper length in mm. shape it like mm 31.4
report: mm 7.4
